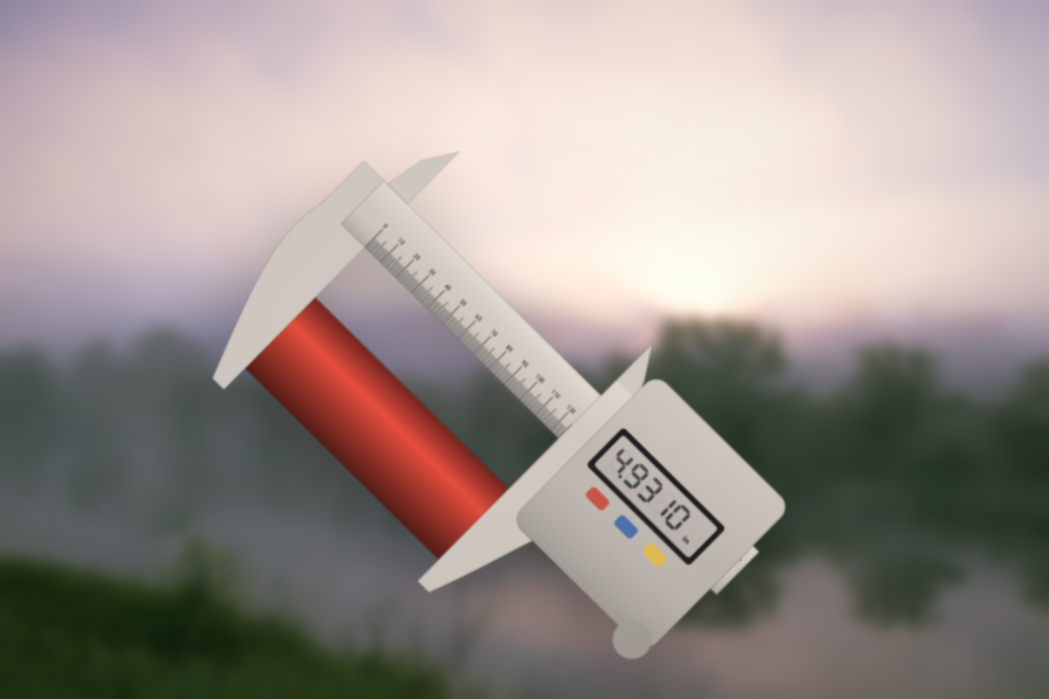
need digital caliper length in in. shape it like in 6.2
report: in 4.9310
